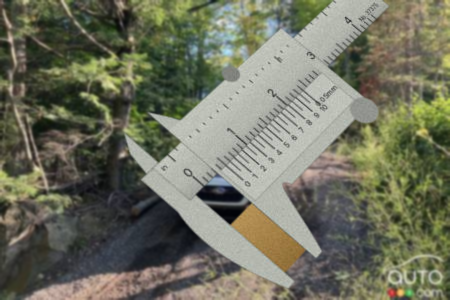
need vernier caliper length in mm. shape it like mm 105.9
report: mm 5.0
